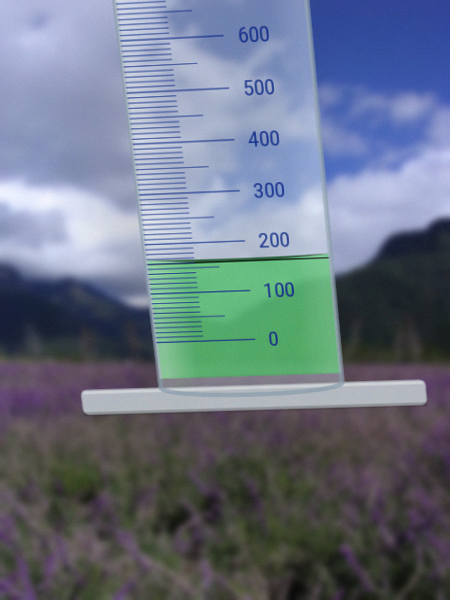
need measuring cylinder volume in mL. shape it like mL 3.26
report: mL 160
